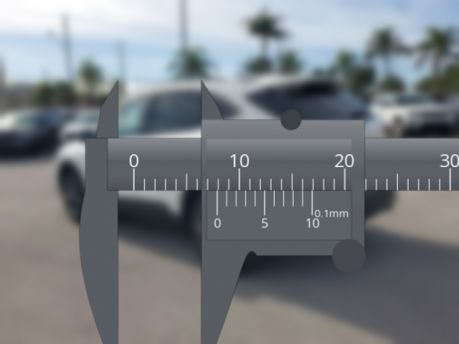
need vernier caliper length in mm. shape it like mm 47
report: mm 7.9
